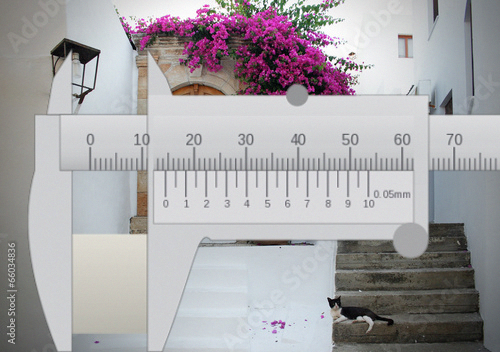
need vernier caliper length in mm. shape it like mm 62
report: mm 14.5
